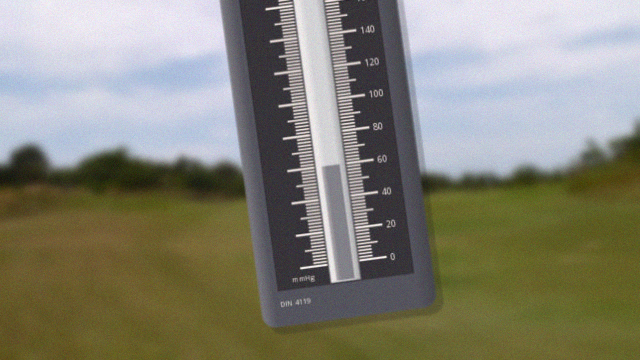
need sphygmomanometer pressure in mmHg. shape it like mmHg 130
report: mmHg 60
